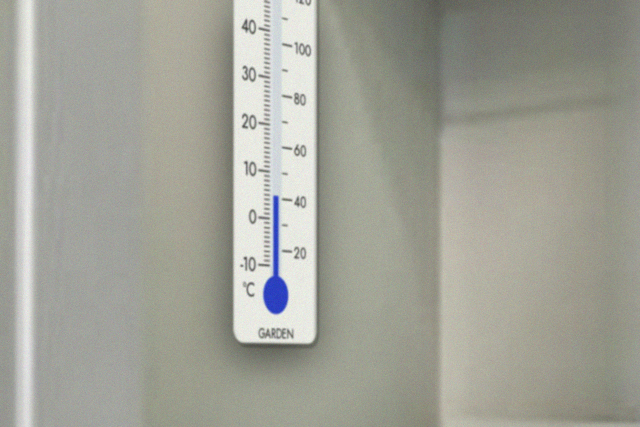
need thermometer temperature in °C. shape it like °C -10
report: °C 5
